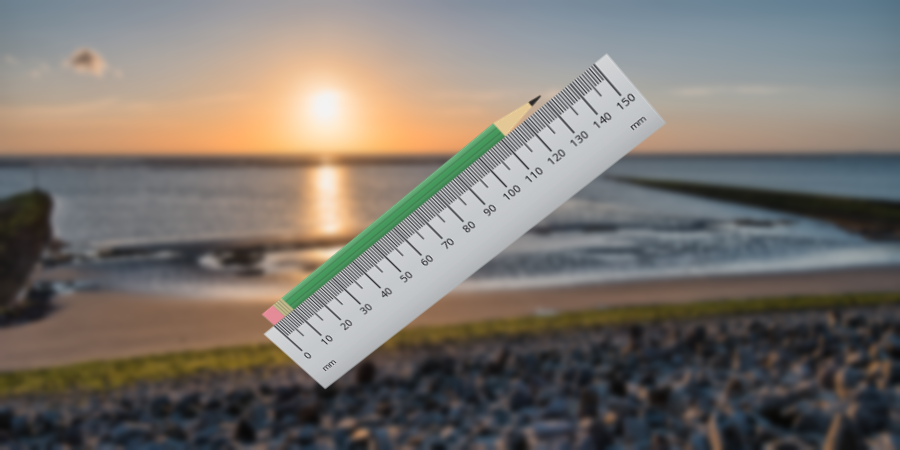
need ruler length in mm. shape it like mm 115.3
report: mm 130
